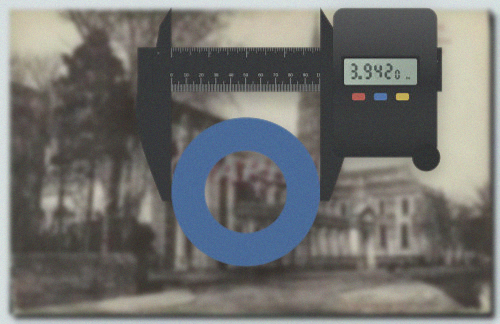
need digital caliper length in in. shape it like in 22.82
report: in 3.9420
